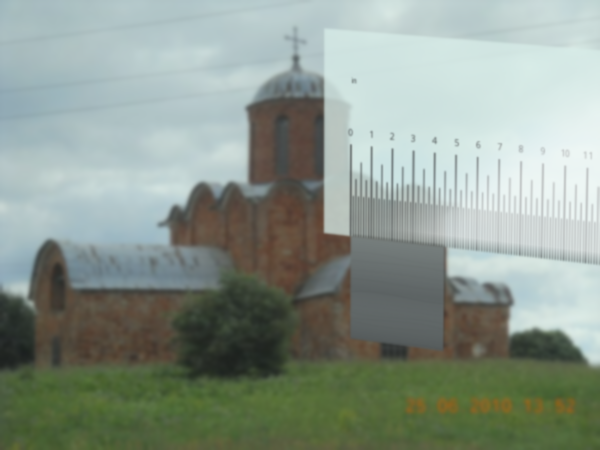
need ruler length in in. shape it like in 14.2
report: in 4.5
